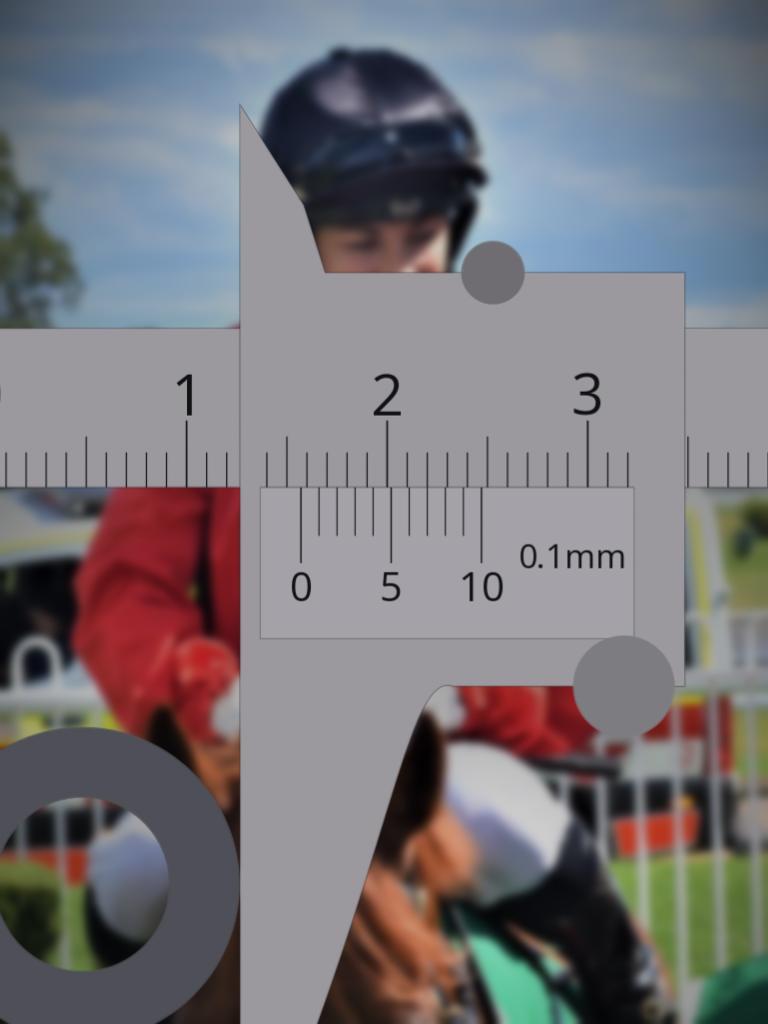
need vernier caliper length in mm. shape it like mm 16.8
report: mm 15.7
